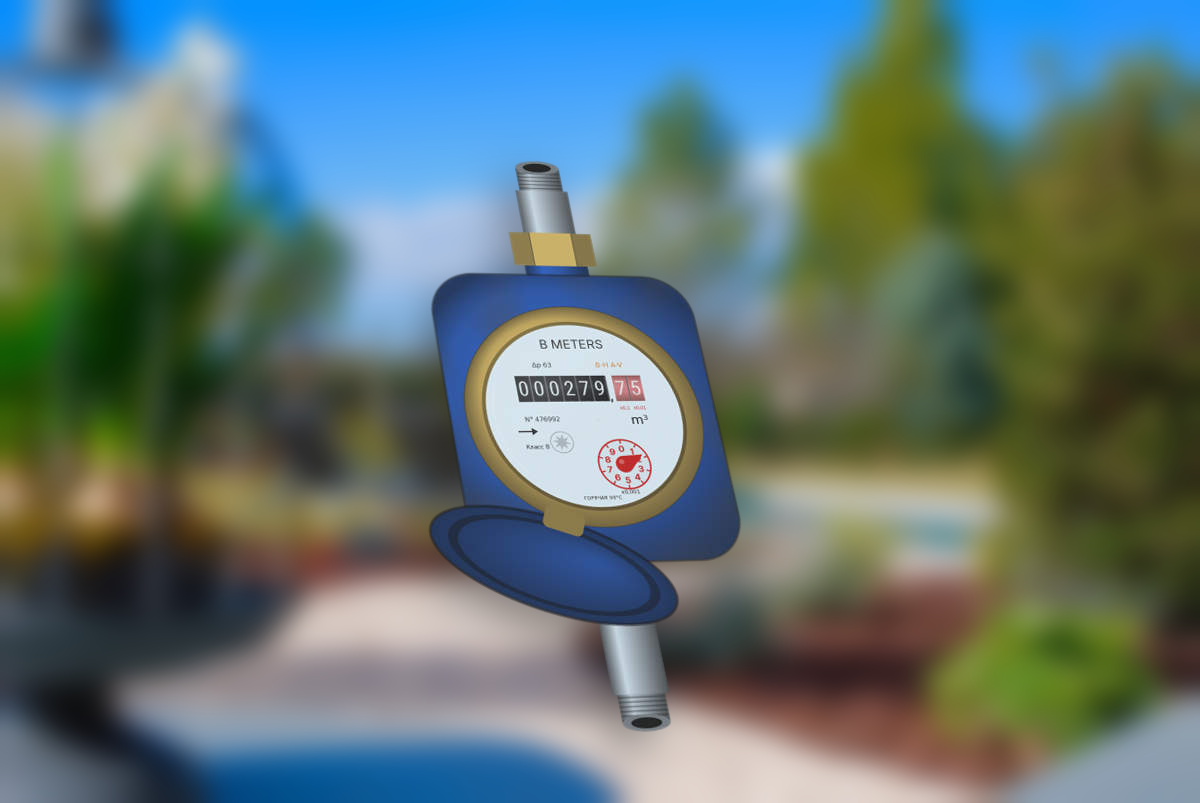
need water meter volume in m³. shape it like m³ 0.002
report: m³ 279.751
